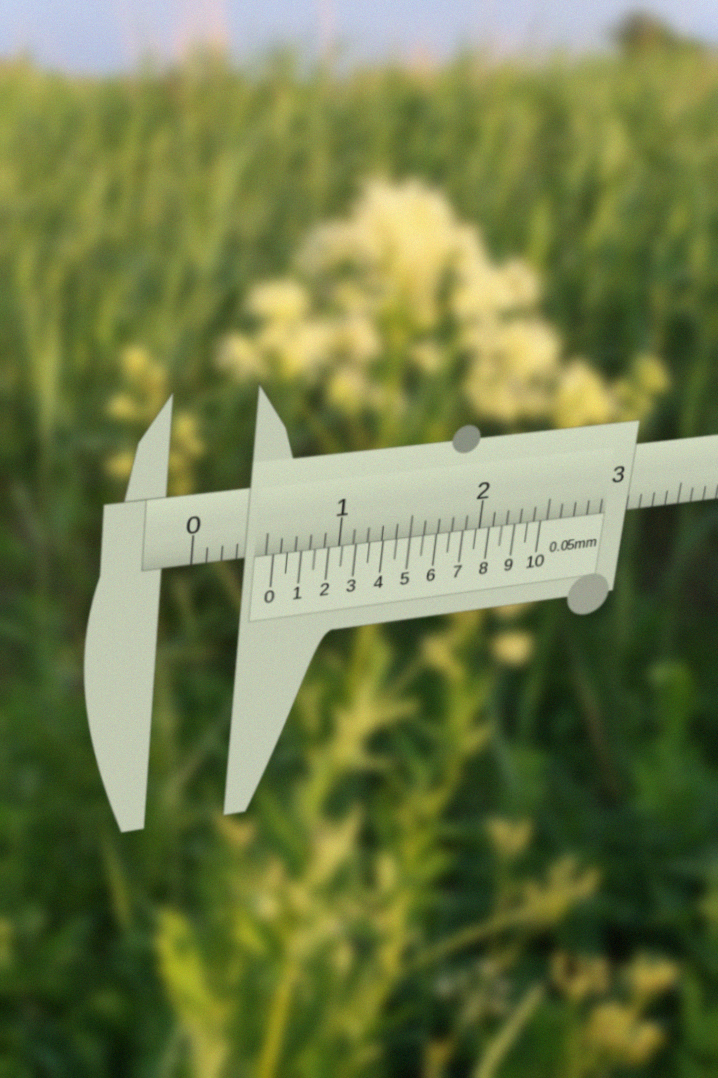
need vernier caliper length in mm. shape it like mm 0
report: mm 5.5
